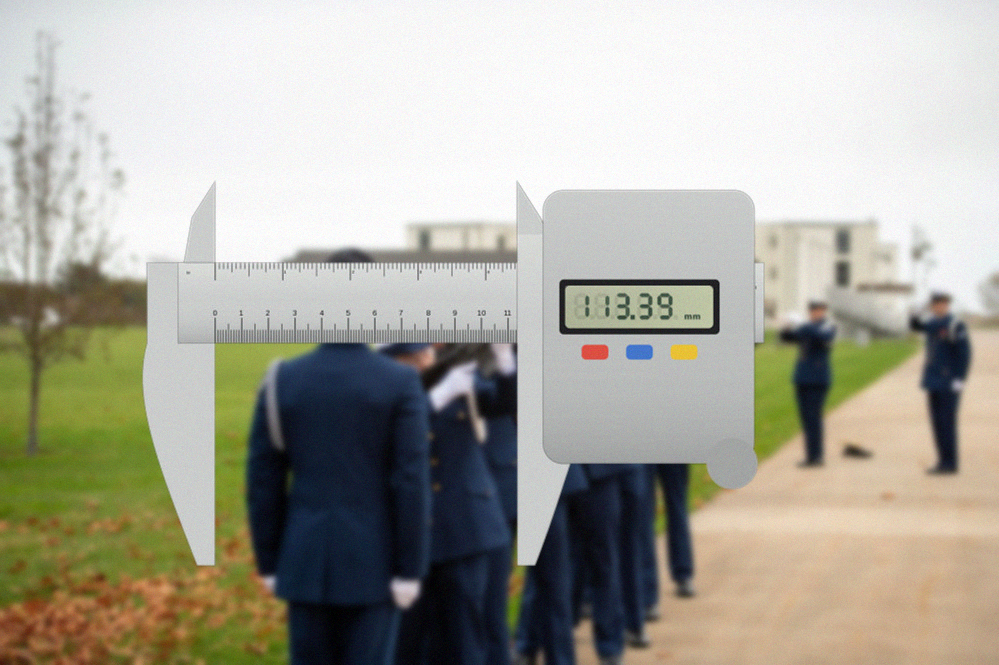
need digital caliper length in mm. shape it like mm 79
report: mm 113.39
